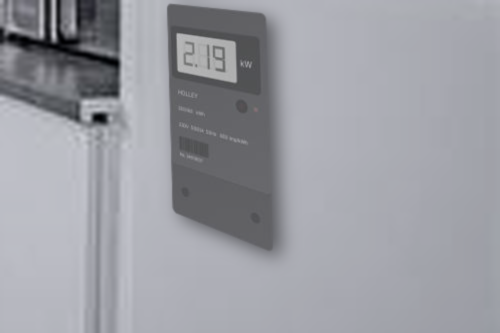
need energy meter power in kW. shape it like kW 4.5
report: kW 2.19
